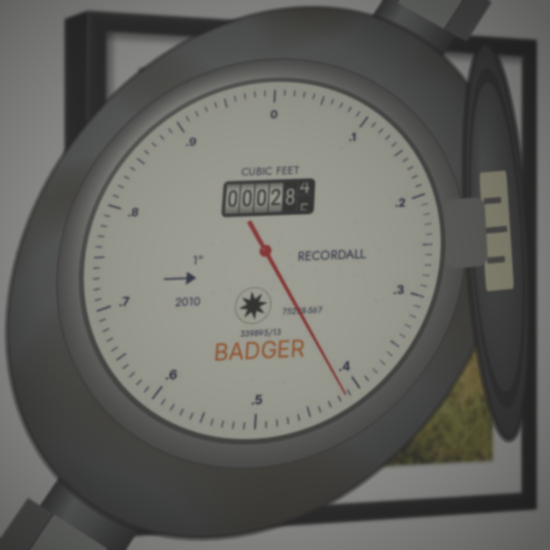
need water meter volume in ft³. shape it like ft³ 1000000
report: ft³ 284.41
